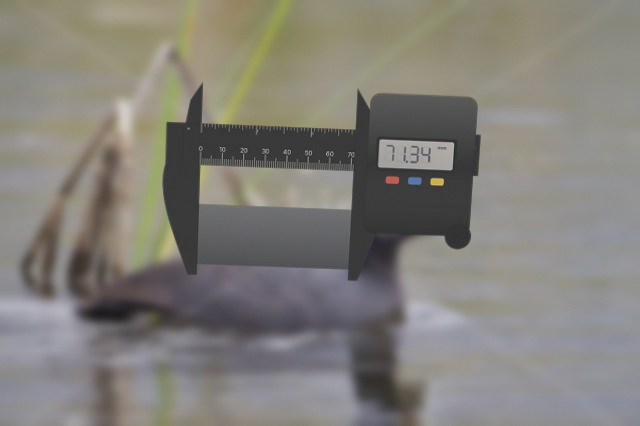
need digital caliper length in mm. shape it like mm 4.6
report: mm 71.34
